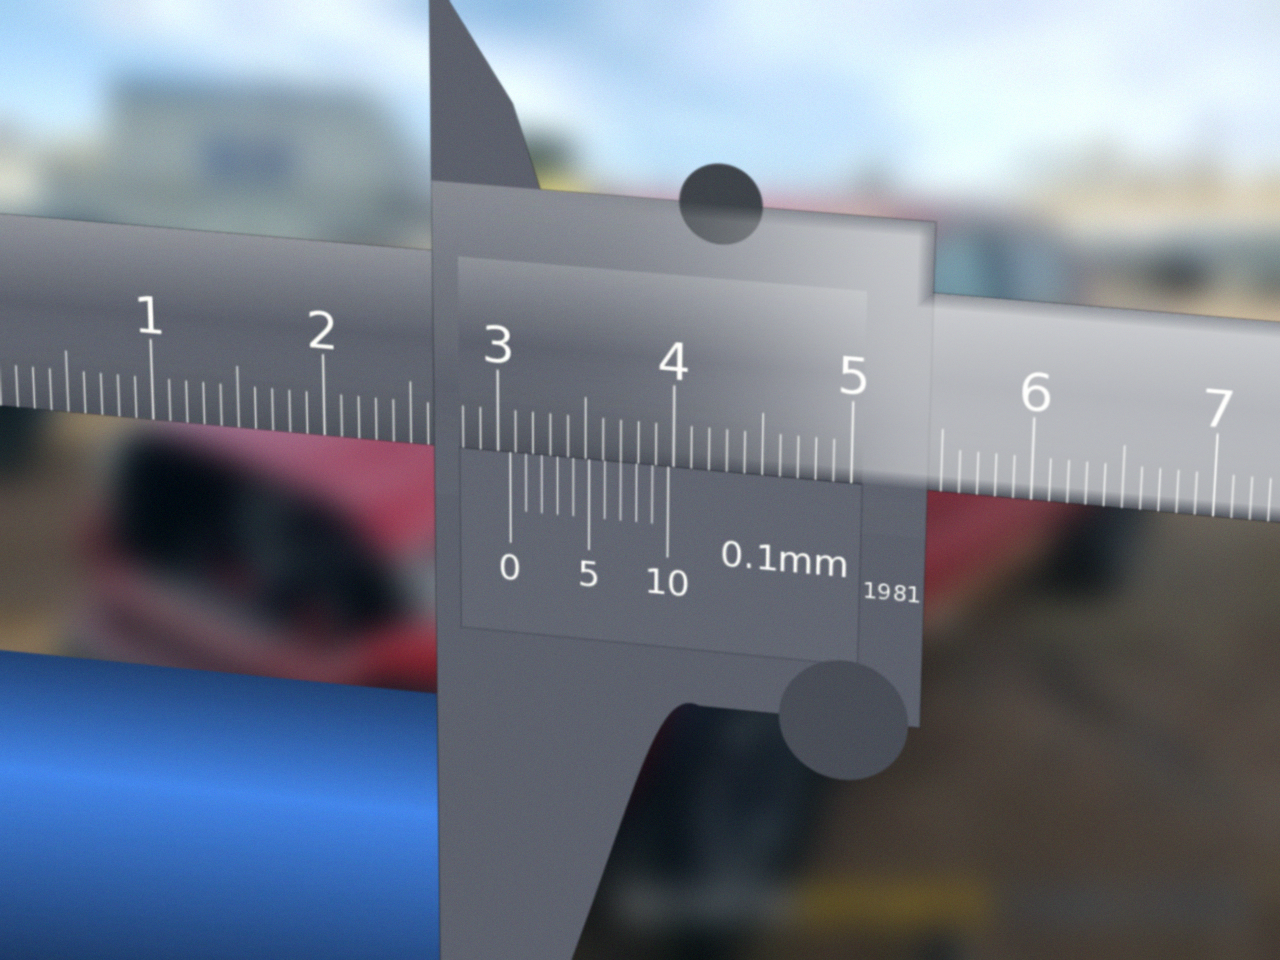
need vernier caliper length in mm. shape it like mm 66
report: mm 30.7
